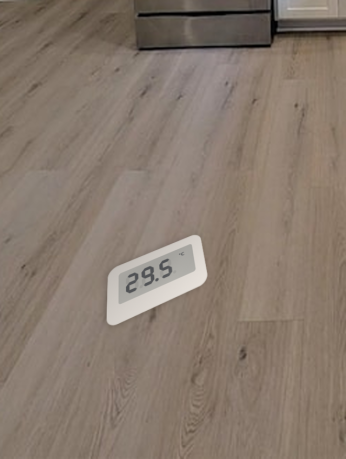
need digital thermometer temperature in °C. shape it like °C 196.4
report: °C 29.5
